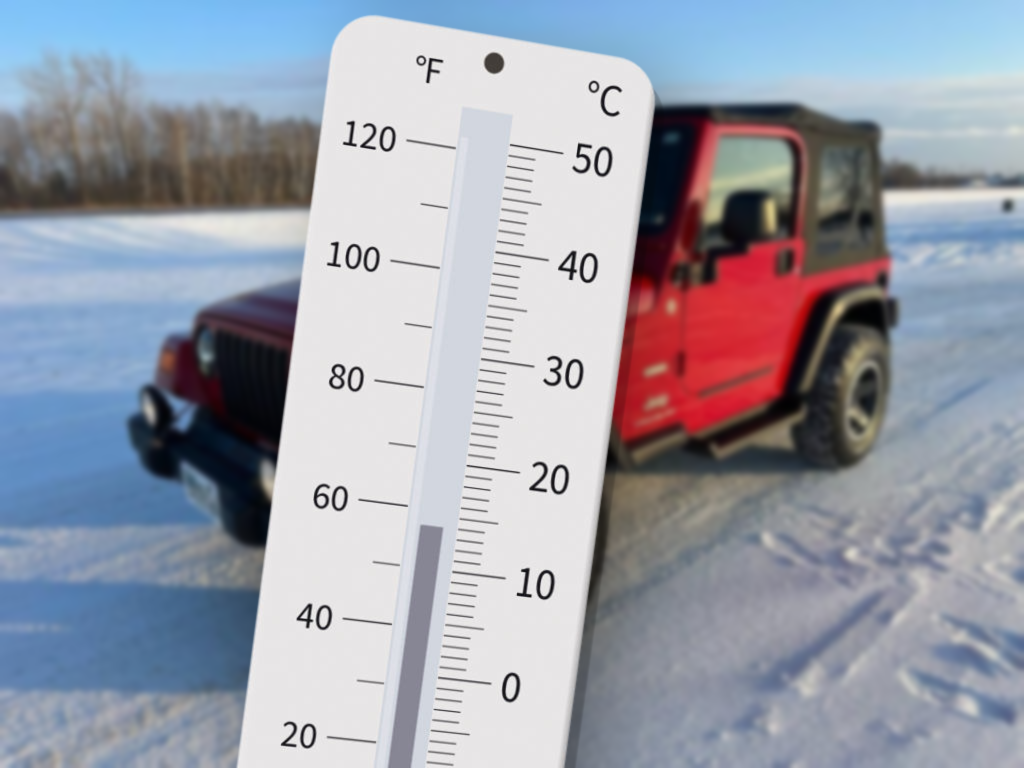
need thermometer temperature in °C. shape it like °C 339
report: °C 14
